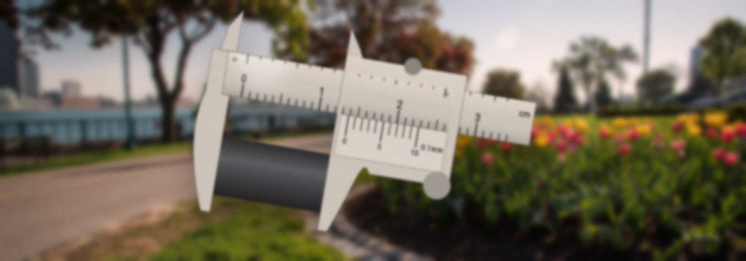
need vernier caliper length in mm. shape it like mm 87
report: mm 13.8
